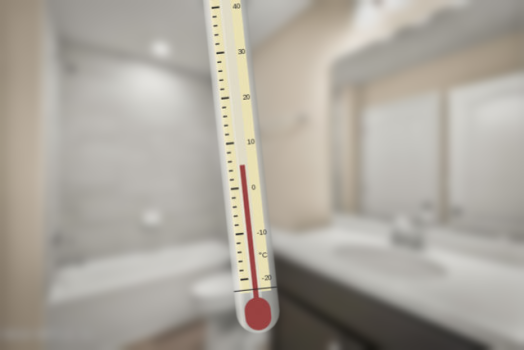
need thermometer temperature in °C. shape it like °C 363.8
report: °C 5
